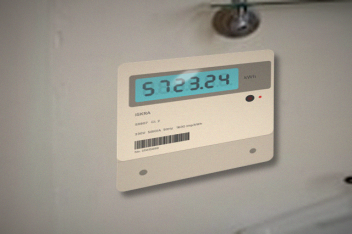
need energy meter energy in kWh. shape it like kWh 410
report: kWh 5723.24
